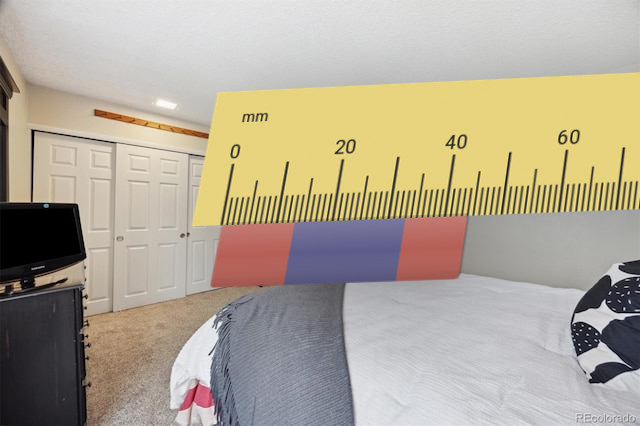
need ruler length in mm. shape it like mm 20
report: mm 44
